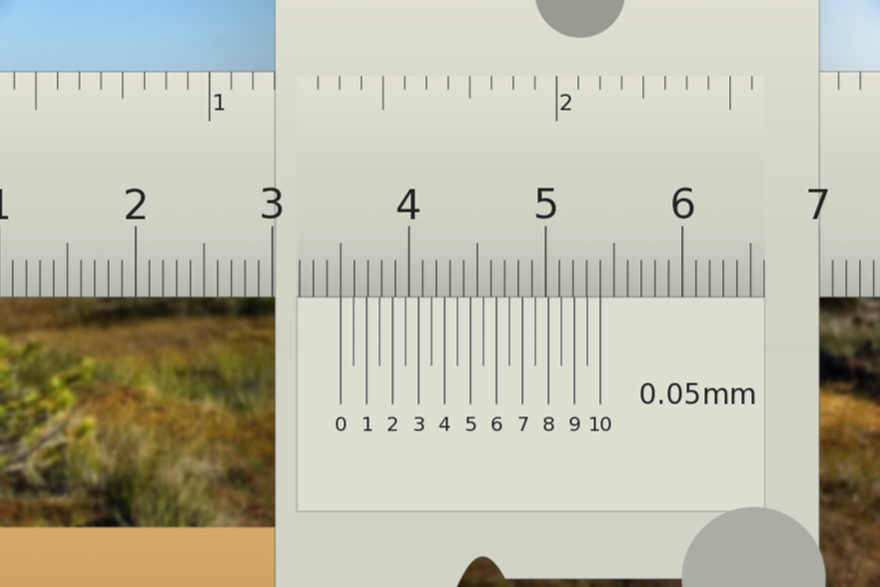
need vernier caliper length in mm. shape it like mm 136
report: mm 35.0
